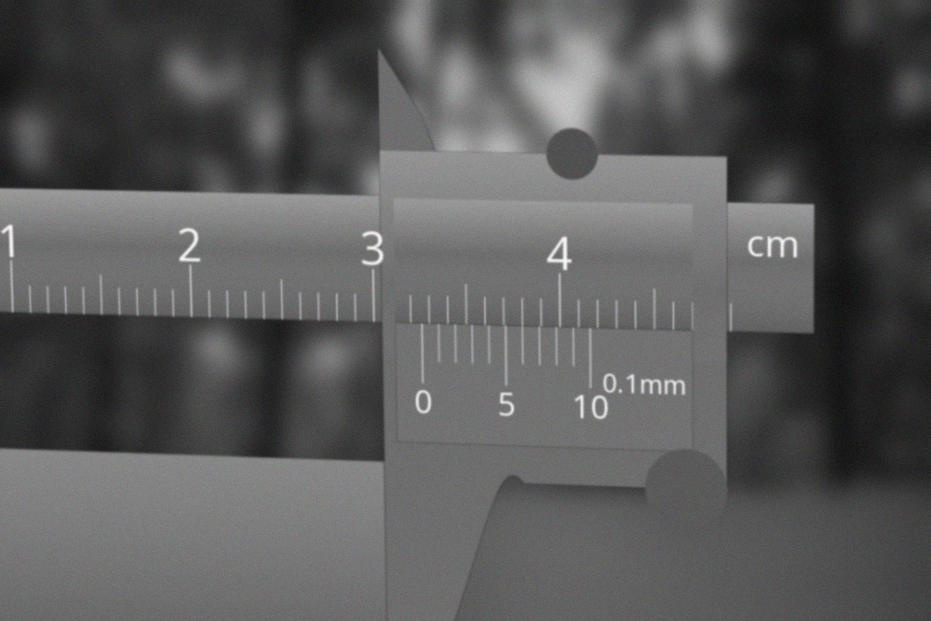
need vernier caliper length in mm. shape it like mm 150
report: mm 32.6
